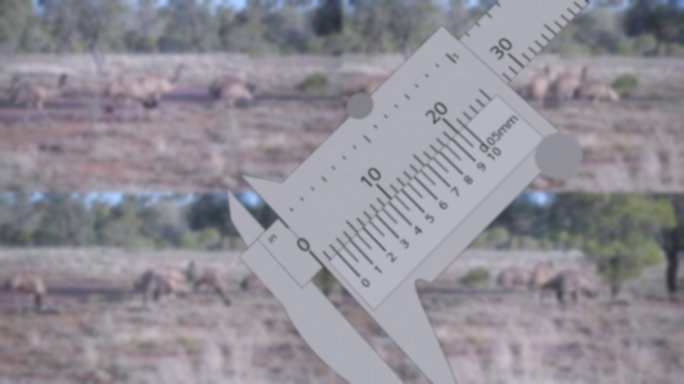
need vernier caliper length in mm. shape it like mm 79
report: mm 2.0
